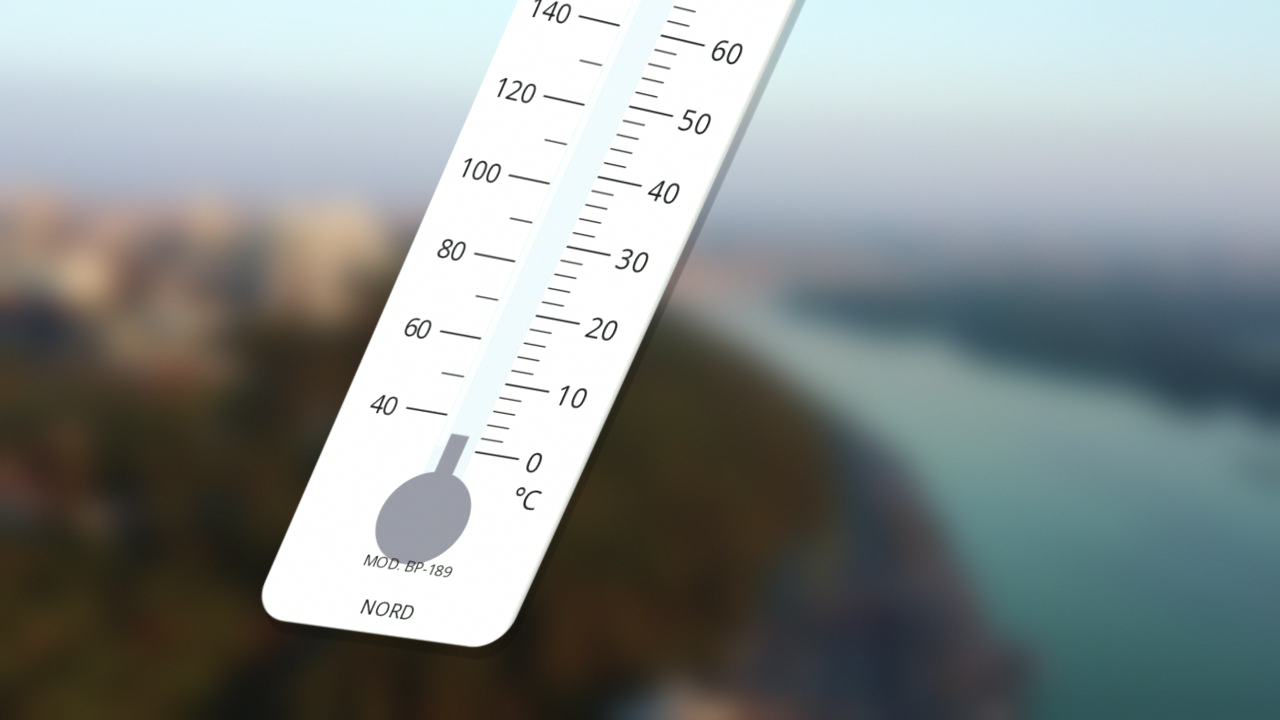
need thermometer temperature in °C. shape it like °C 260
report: °C 2
